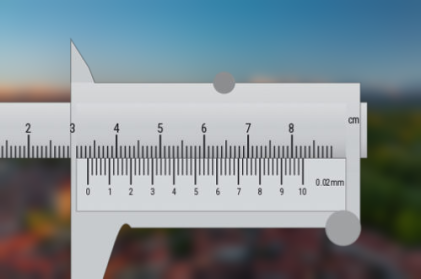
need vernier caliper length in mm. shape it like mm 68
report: mm 33.5
